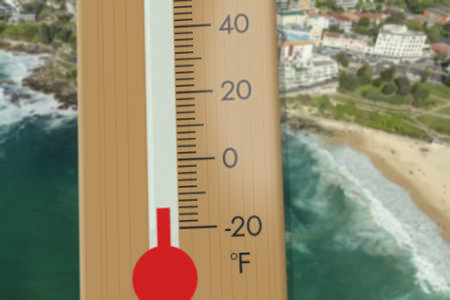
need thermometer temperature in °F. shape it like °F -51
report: °F -14
